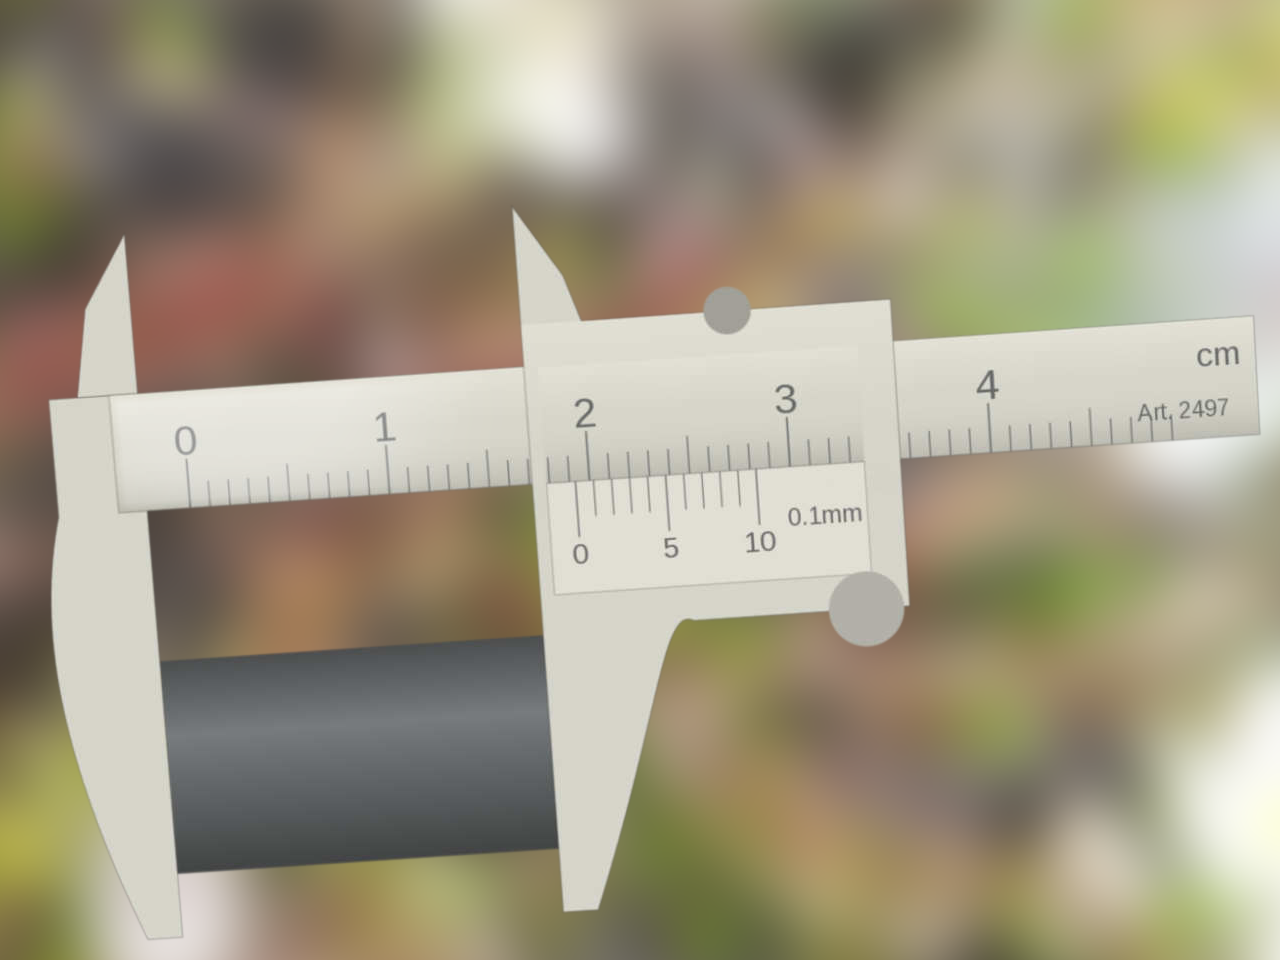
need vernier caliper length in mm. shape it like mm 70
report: mm 19.3
